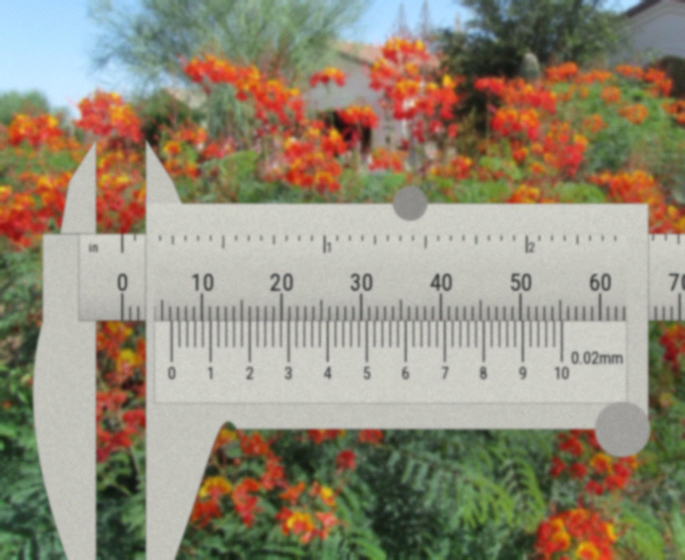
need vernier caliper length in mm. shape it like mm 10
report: mm 6.2
